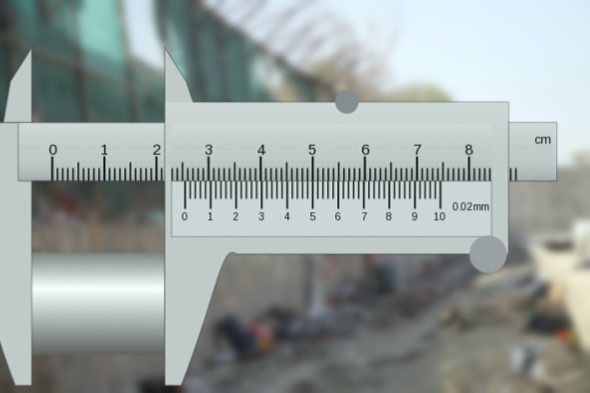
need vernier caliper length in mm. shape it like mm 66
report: mm 25.5
